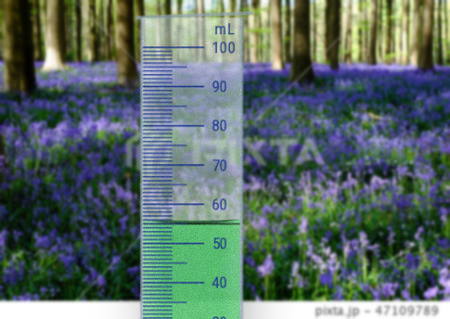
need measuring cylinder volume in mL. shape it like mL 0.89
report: mL 55
